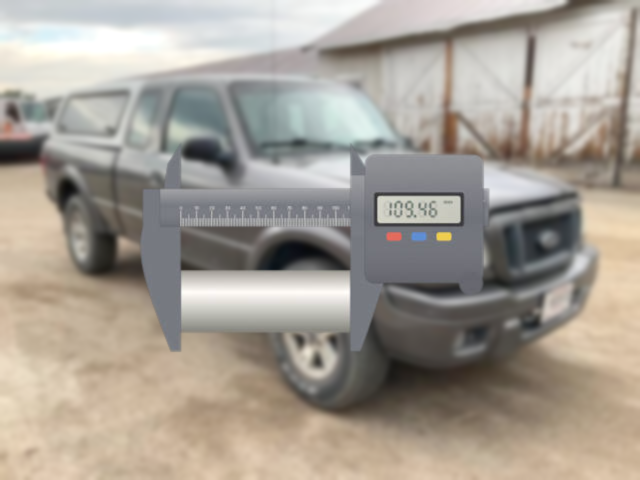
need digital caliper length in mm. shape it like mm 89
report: mm 109.46
